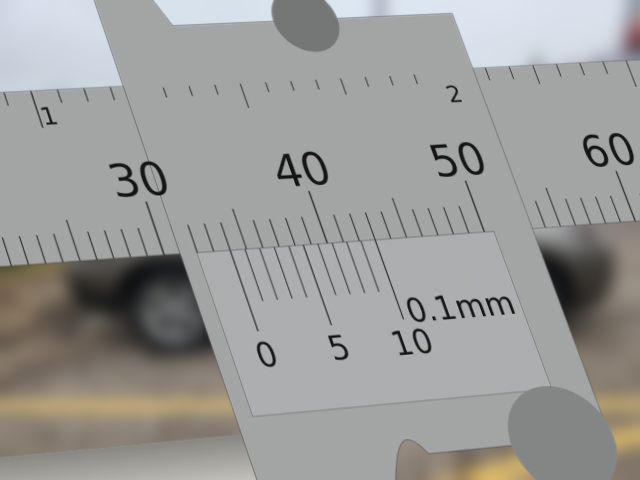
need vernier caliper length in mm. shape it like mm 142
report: mm 34.0
